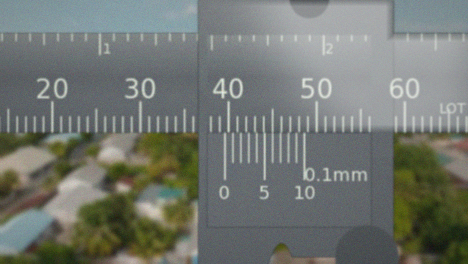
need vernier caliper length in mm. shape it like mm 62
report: mm 39.6
